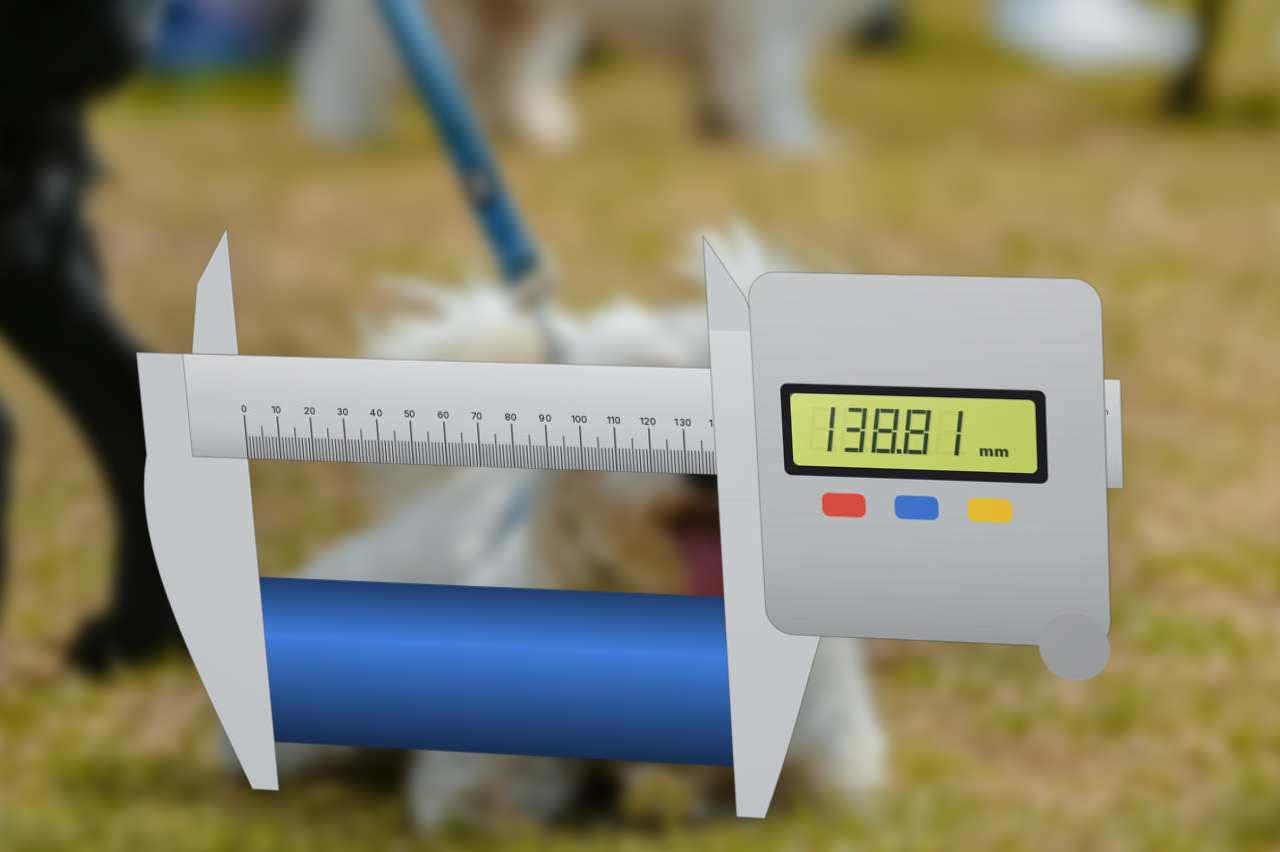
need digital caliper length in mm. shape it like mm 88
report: mm 138.81
